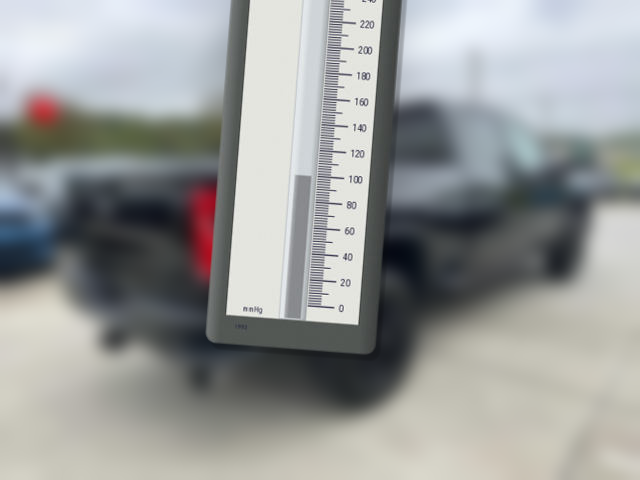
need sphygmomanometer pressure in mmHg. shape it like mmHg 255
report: mmHg 100
